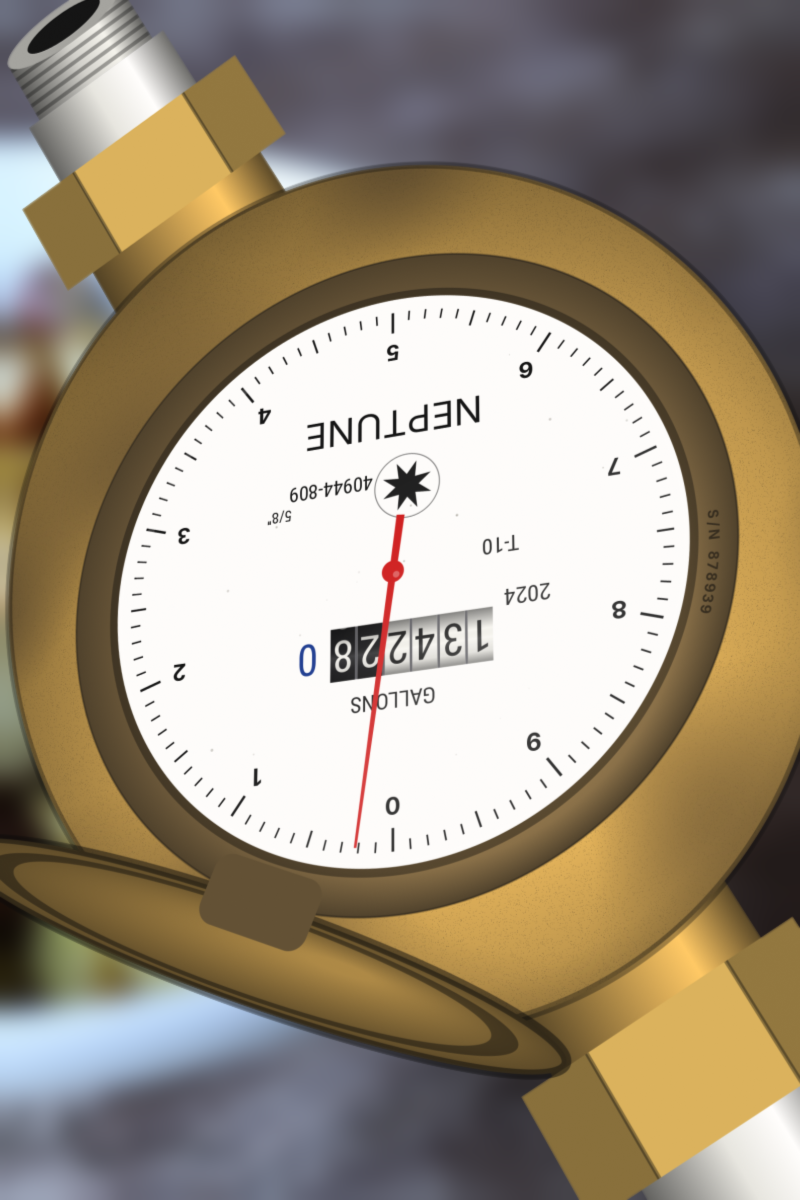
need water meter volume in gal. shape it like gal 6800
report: gal 1342280.2
